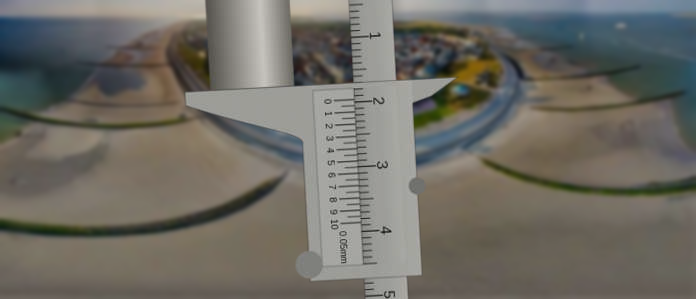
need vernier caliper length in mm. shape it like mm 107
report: mm 19.6
